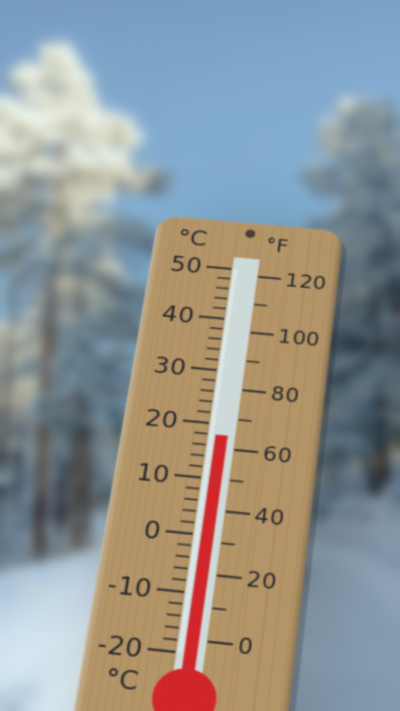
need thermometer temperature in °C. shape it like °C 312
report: °C 18
